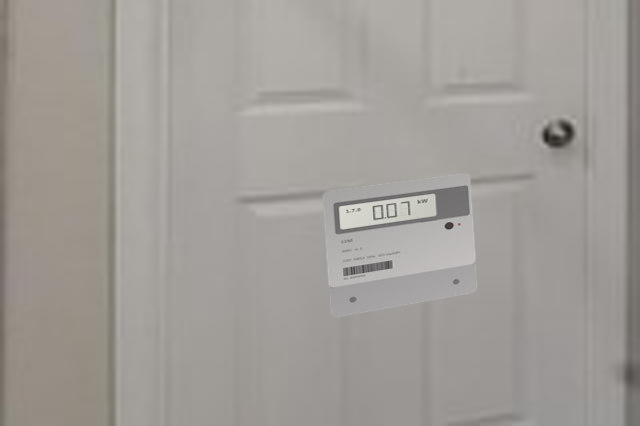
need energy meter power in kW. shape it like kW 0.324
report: kW 0.07
